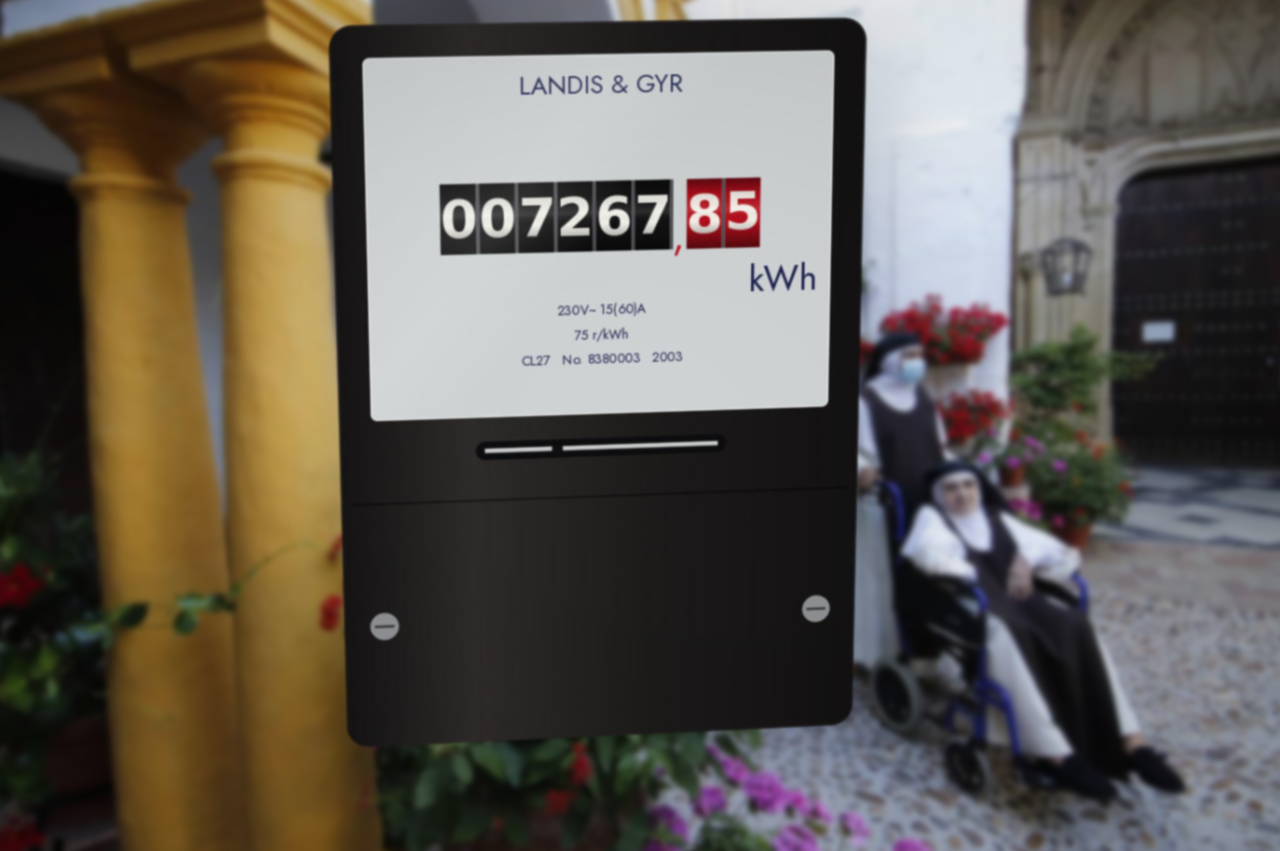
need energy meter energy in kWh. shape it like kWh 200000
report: kWh 7267.85
